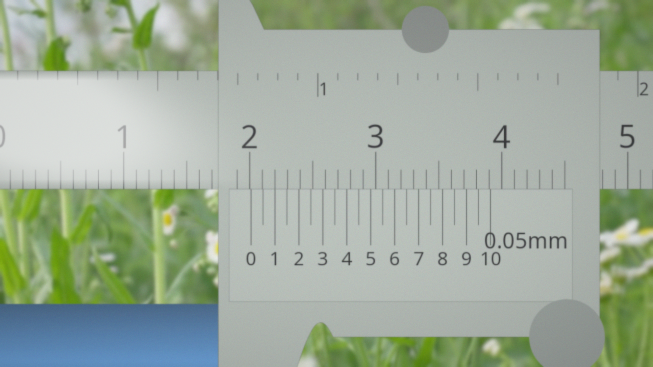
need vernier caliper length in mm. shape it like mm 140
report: mm 20.1
